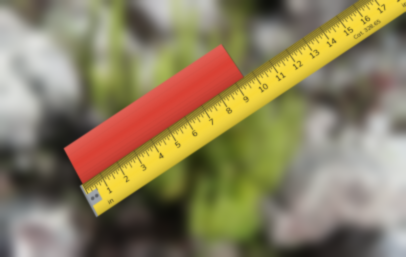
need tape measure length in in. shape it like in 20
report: in 9.5
